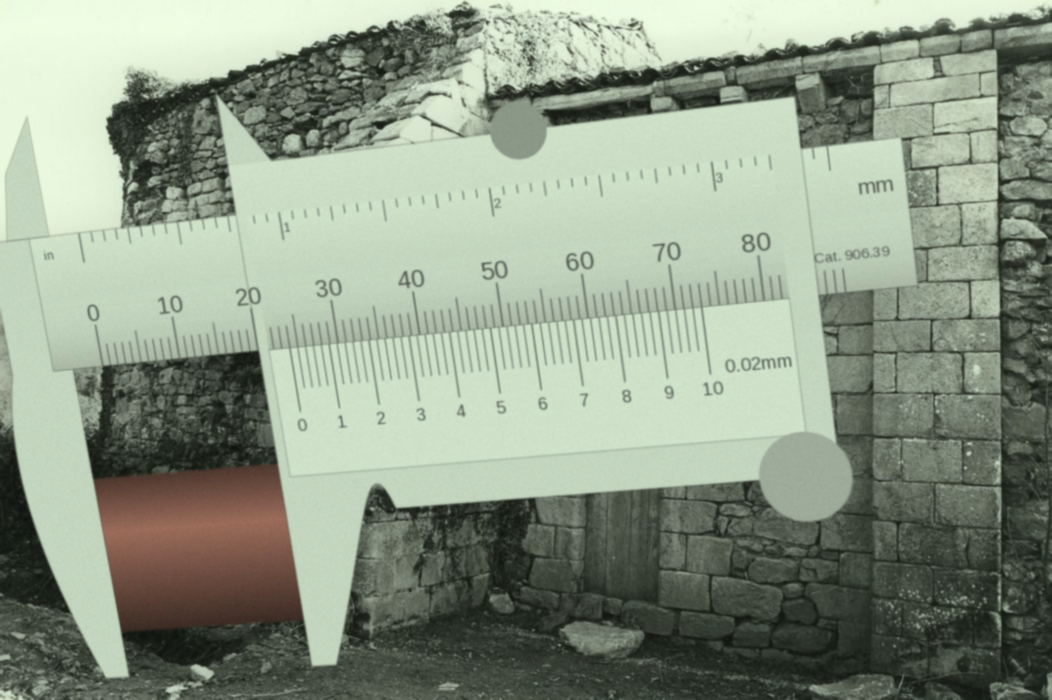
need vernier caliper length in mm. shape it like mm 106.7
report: mm 24.0
